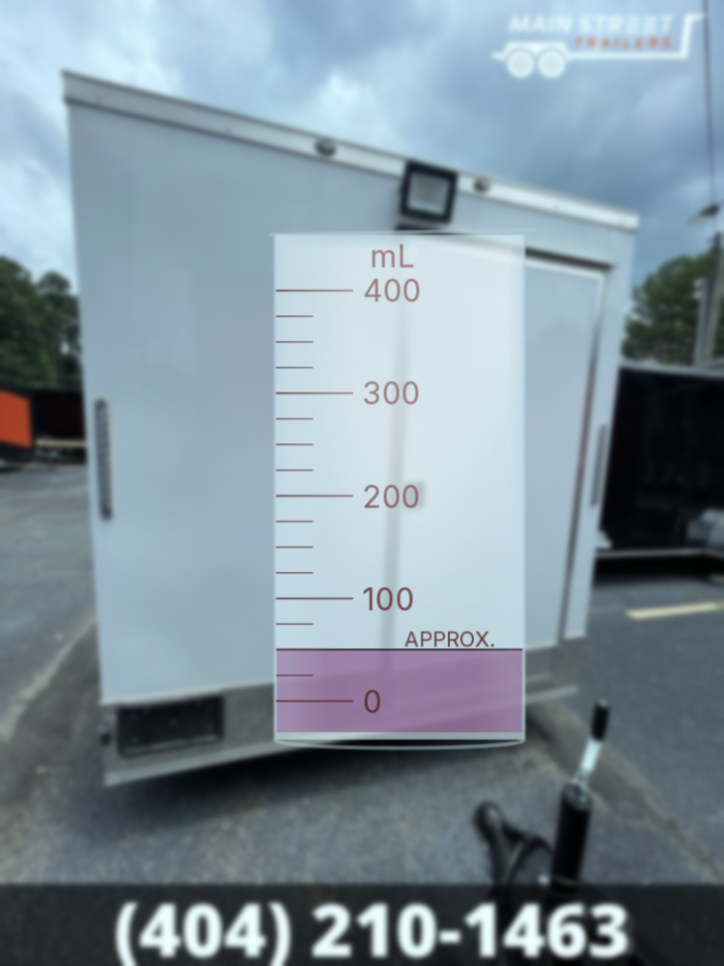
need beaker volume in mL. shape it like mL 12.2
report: mL 50
